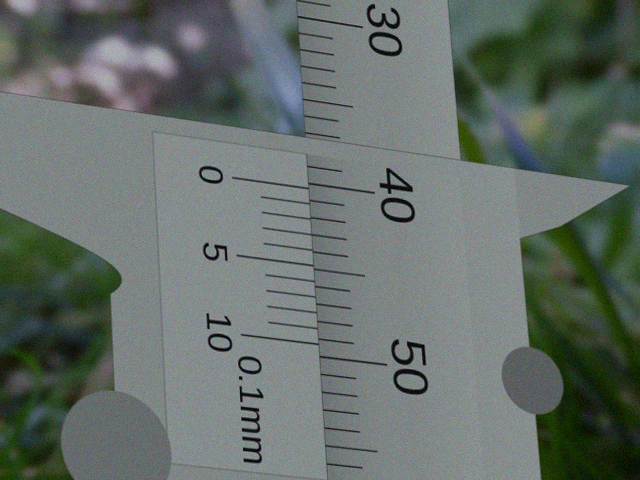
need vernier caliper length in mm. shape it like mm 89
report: mm 40.3
